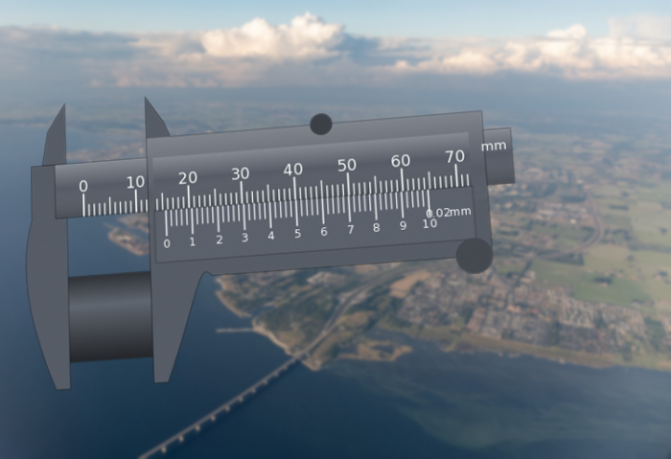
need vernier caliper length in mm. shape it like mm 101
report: mm 15.6
